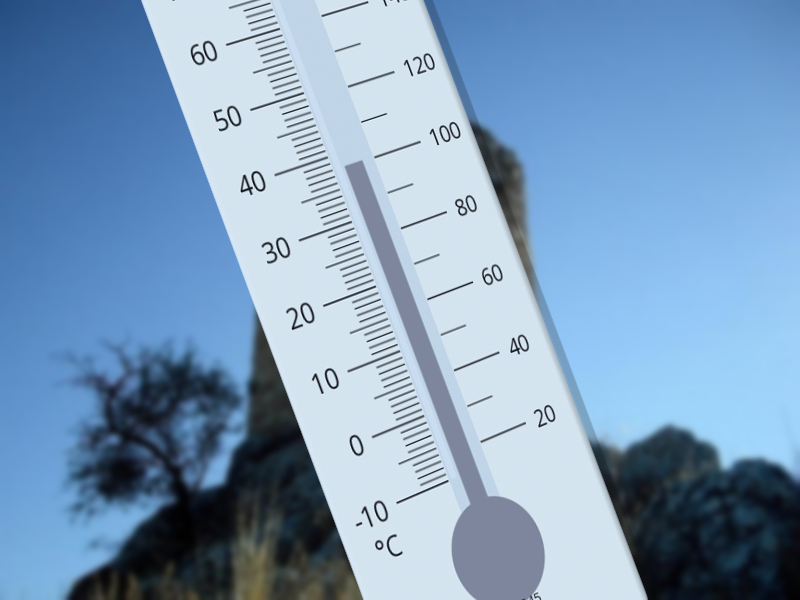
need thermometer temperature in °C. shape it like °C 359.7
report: °C 38
